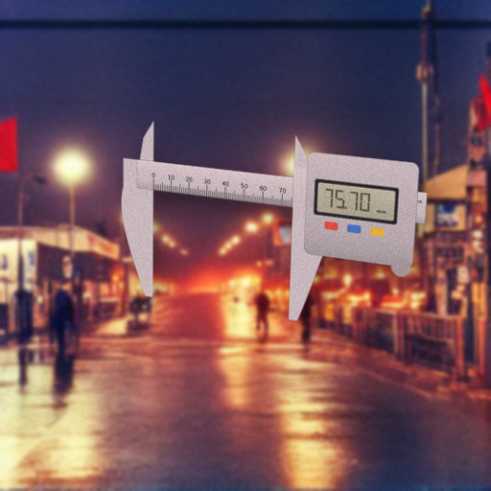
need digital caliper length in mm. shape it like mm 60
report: mm 75.70
